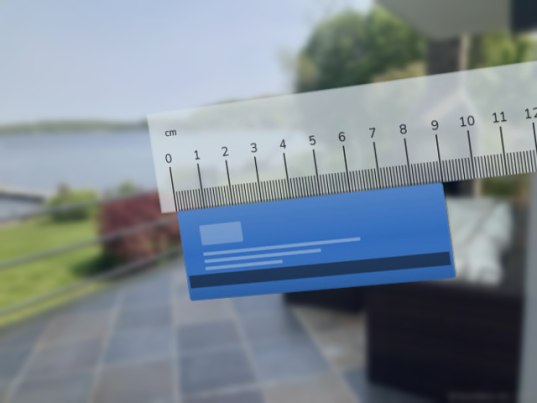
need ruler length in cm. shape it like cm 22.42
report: cm 9
